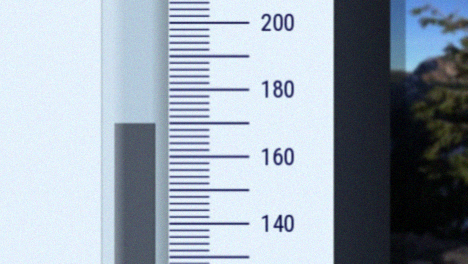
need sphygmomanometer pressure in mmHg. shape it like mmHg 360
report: mmHg 170
